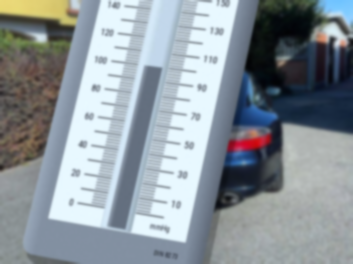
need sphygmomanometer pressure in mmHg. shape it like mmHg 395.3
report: mmHg 100
